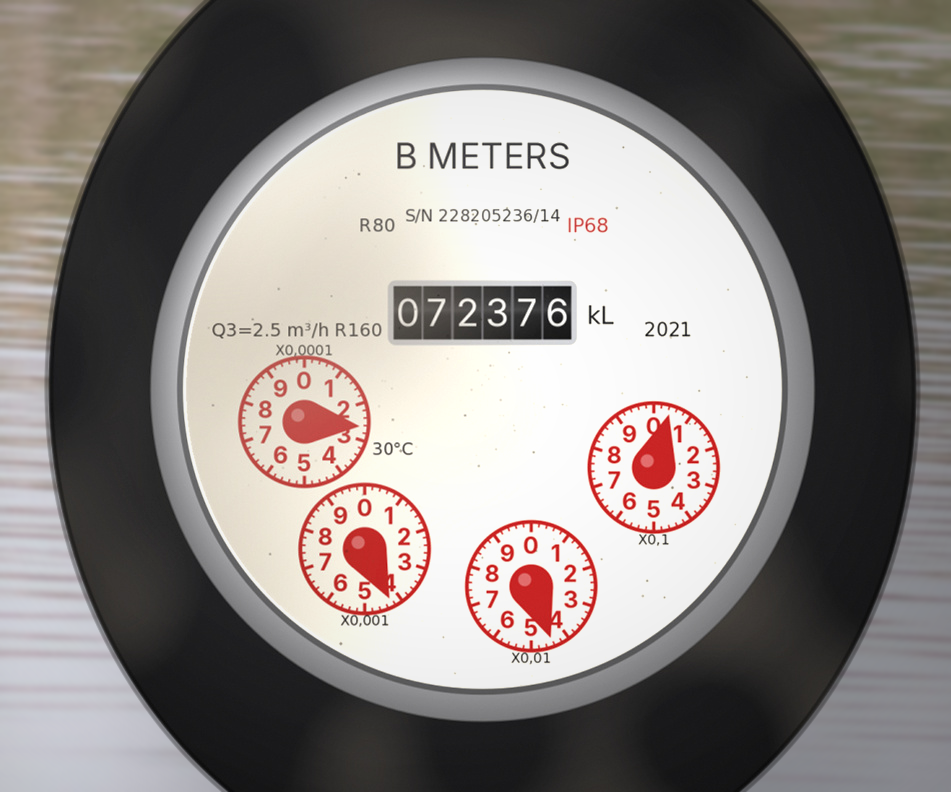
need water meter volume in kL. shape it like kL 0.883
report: kL 72376.0442
